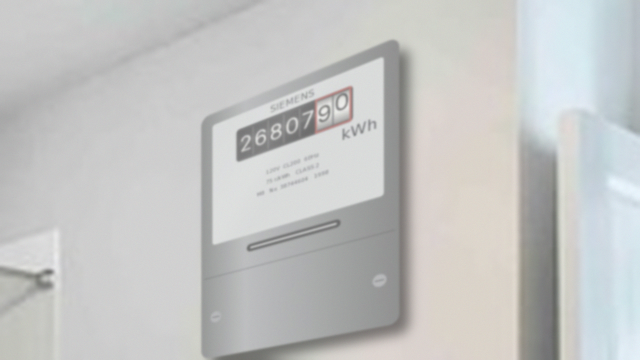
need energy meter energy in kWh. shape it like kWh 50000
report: kWh 26807.90
